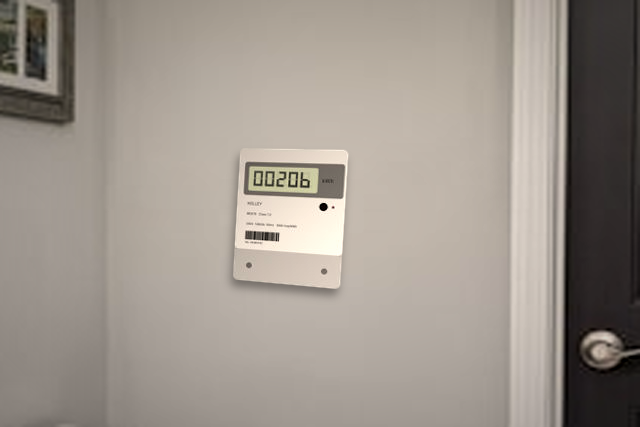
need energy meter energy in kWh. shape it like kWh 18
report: kWh 206
